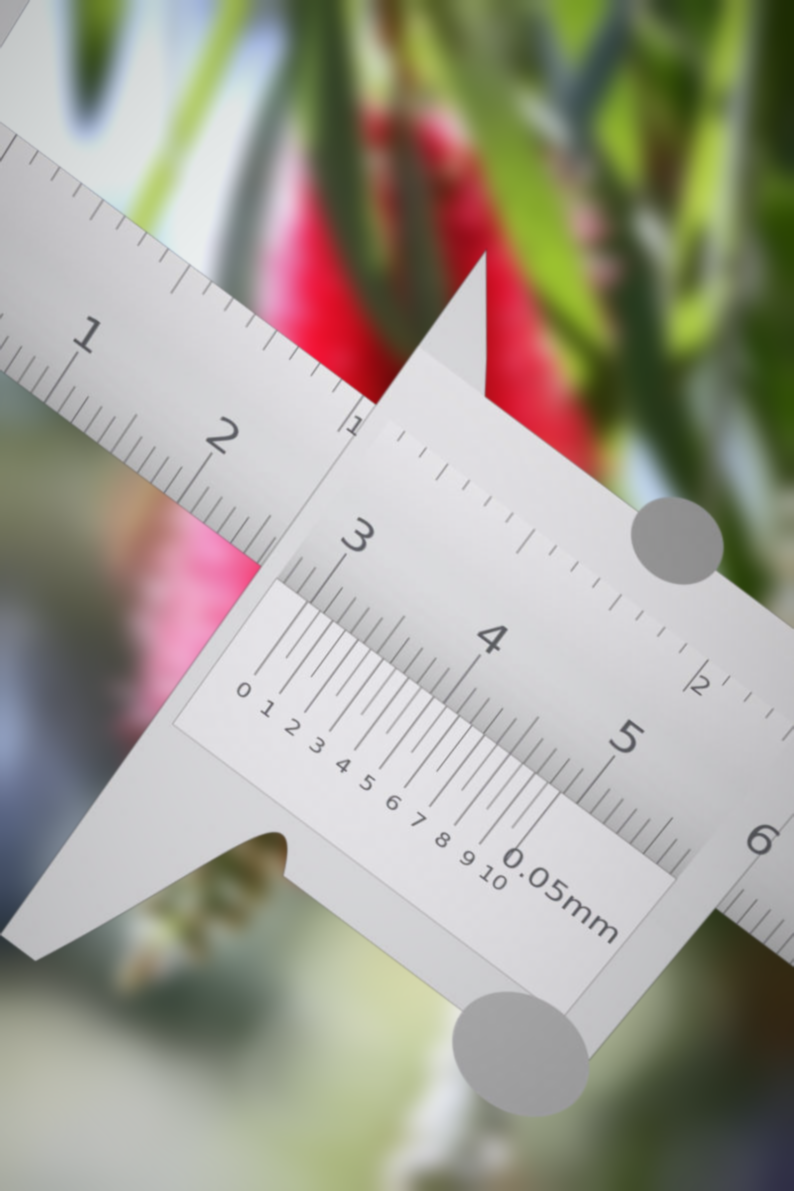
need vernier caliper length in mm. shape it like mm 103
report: mm 29.8
